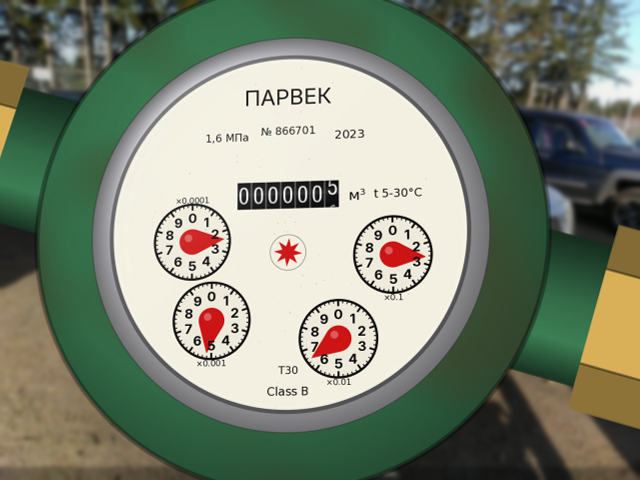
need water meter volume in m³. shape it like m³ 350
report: m³ 5.2652
